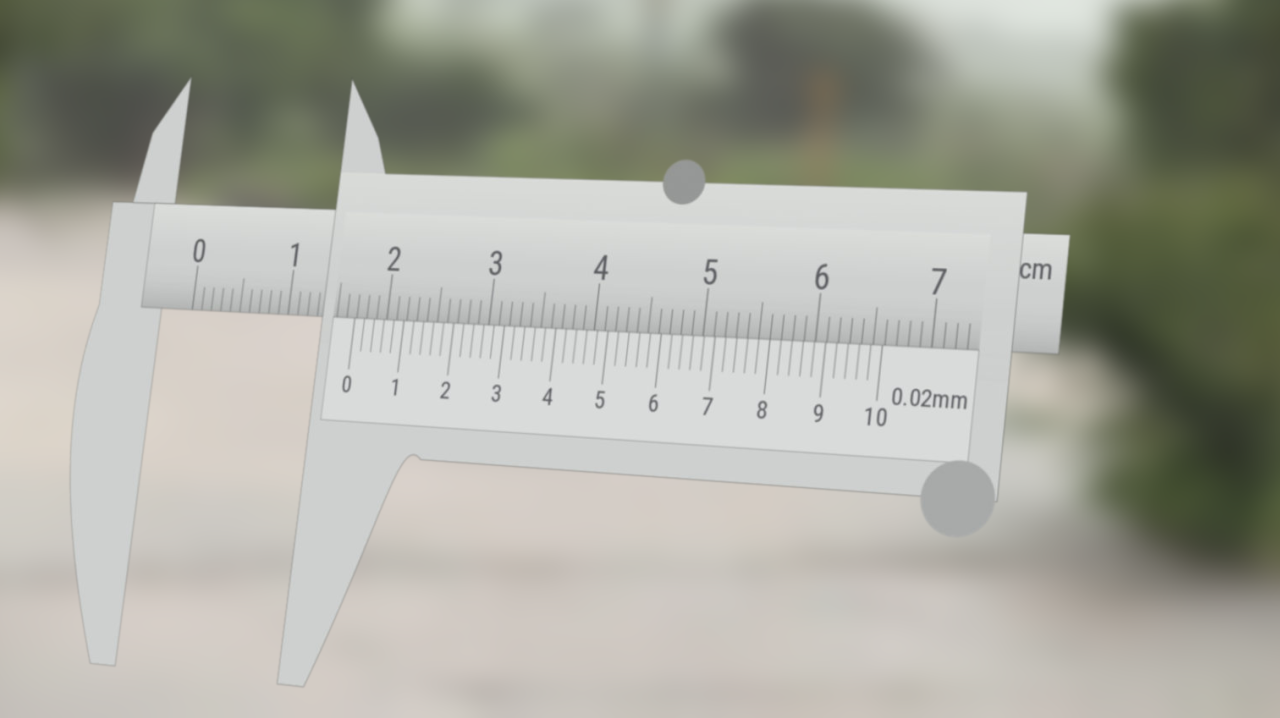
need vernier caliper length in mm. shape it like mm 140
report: mm 16.8
